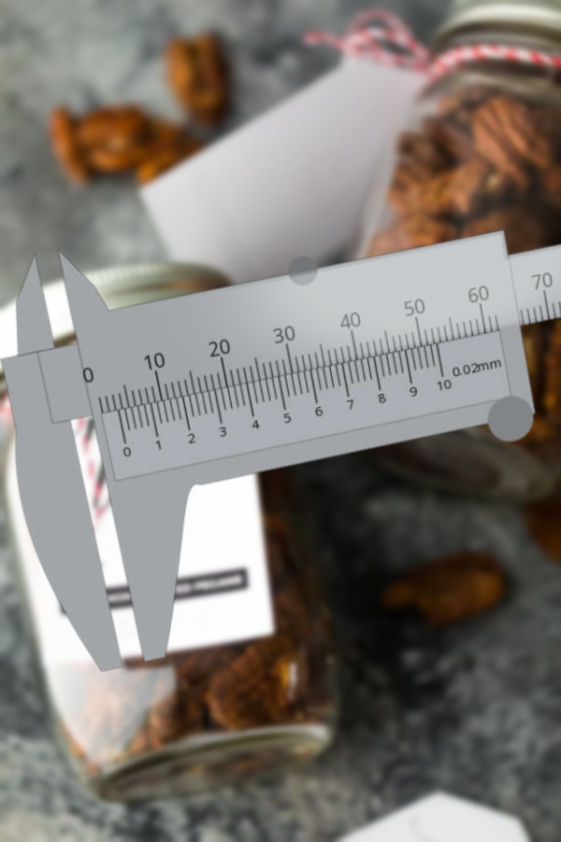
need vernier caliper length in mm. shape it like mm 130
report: mm 3.4
